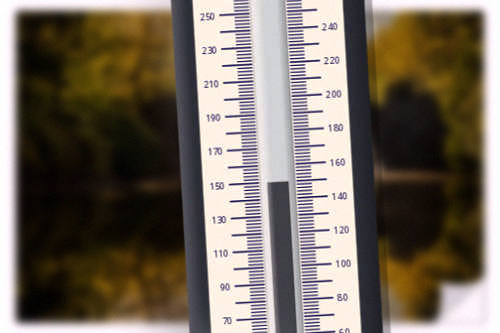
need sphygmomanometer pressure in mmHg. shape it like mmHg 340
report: mmHg 150
